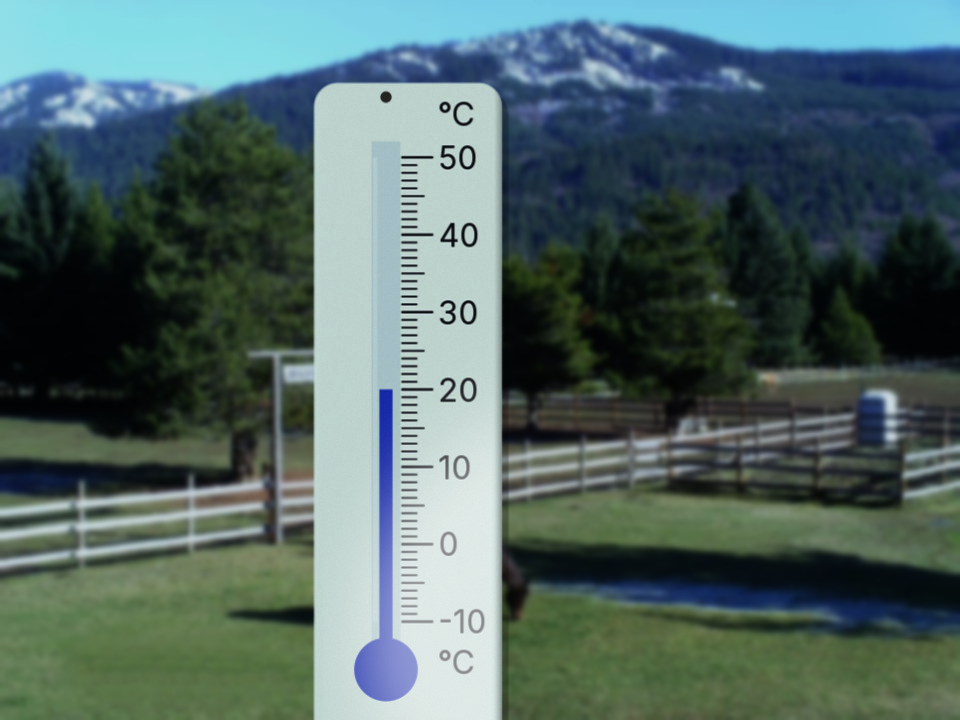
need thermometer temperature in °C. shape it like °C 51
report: °C 20
